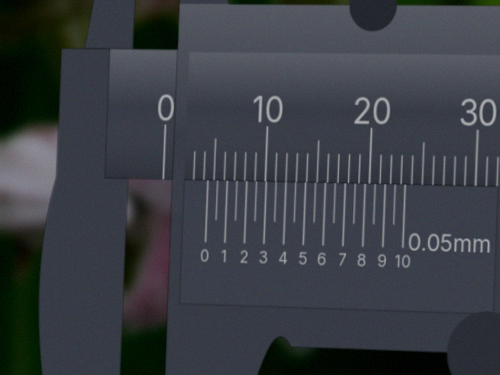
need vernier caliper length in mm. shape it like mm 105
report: mm 4.4
